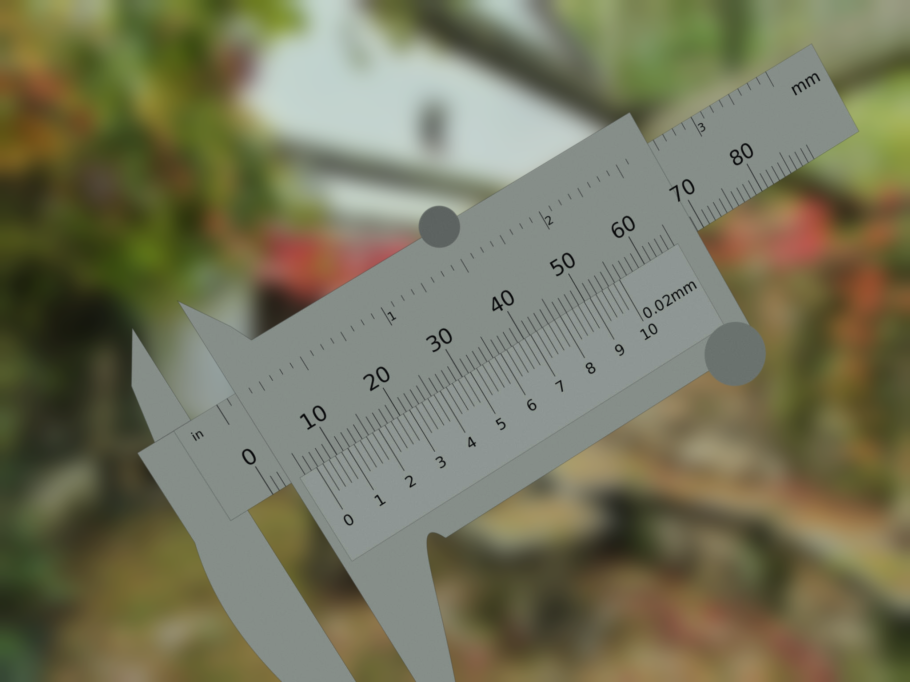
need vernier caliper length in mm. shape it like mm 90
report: mm 6.8
